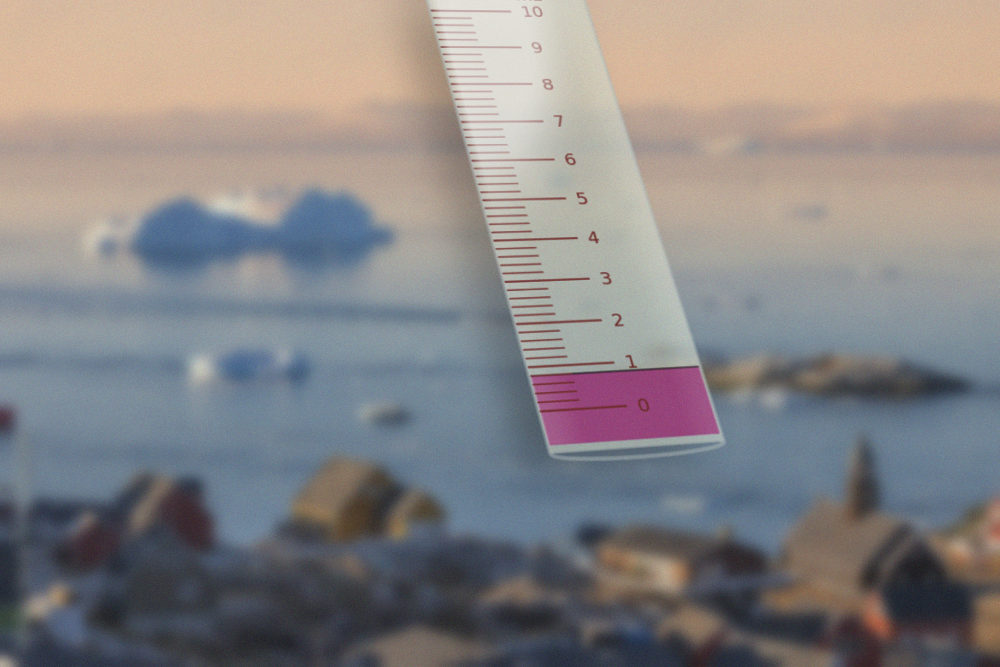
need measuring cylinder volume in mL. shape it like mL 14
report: mL 0.8
